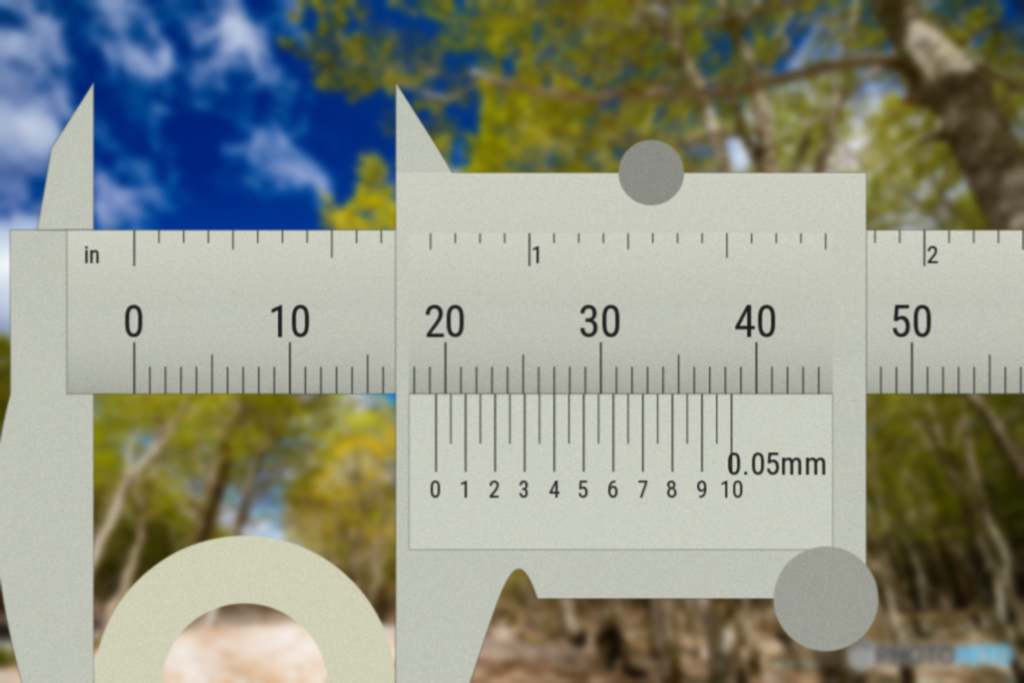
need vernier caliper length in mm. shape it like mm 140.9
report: mm 19.4
